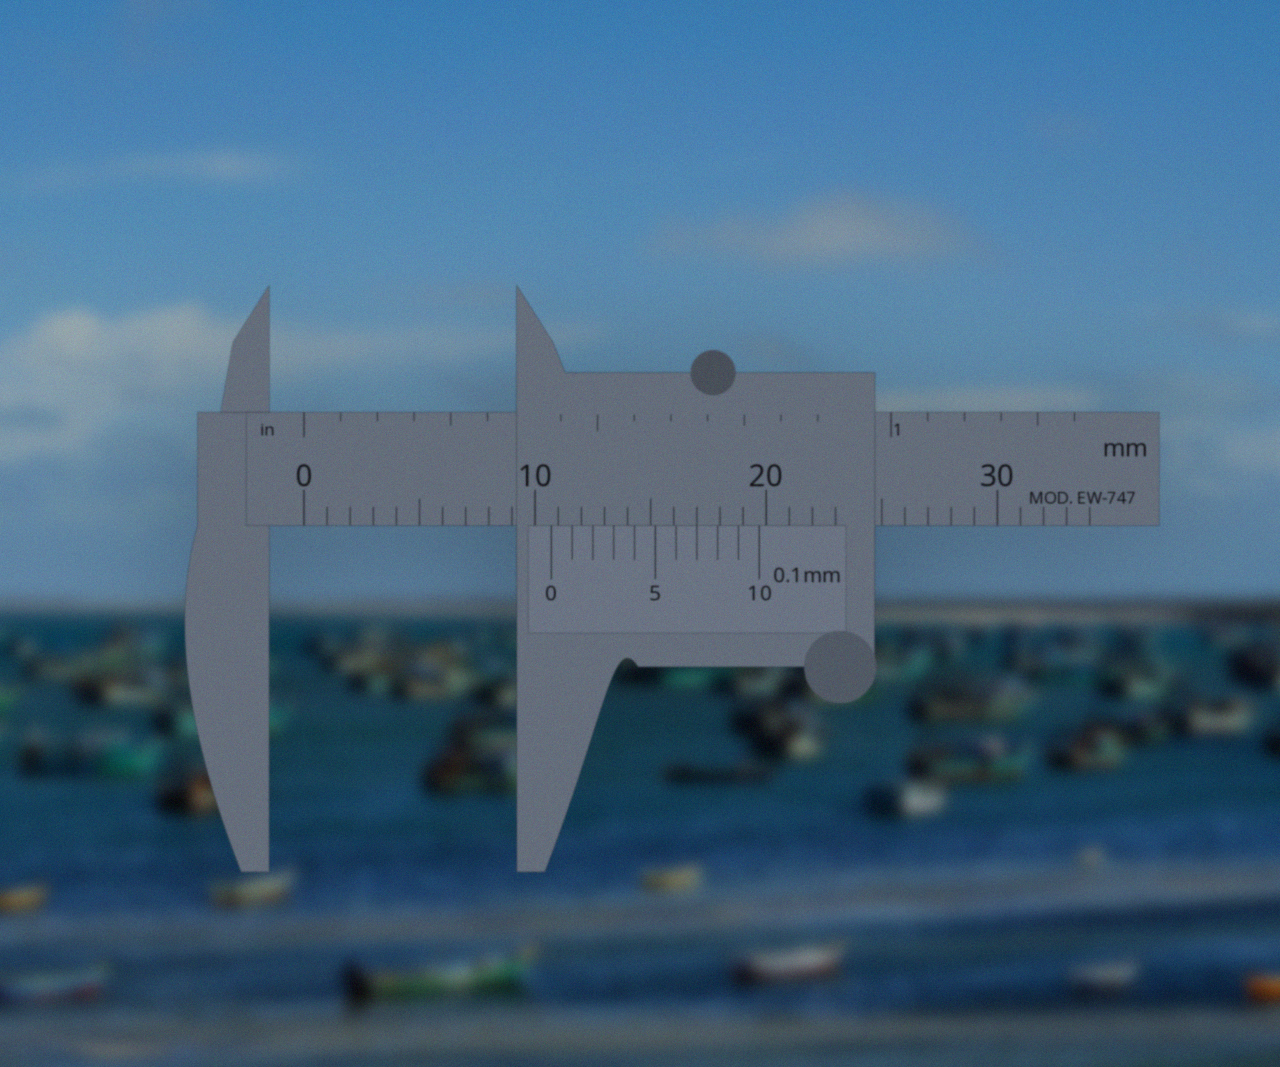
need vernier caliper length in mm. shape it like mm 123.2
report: mm 10.7
